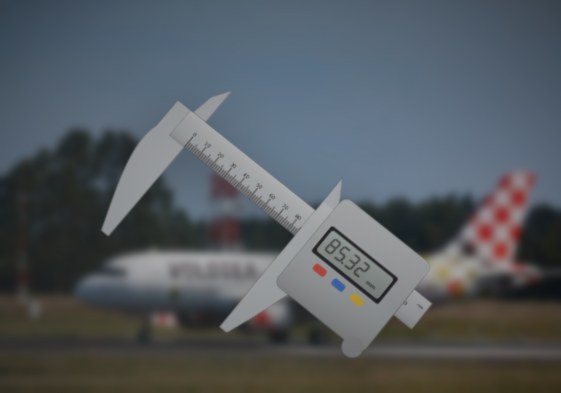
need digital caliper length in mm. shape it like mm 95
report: mm 85.32
